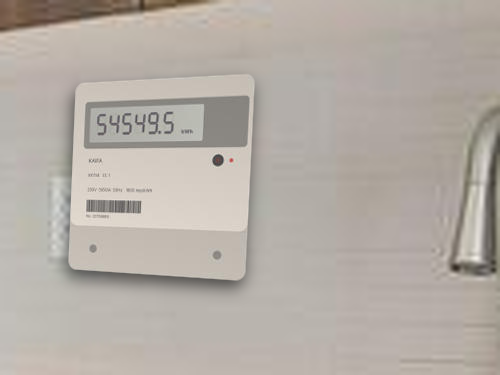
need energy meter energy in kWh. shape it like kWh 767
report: kWh 54549.5
